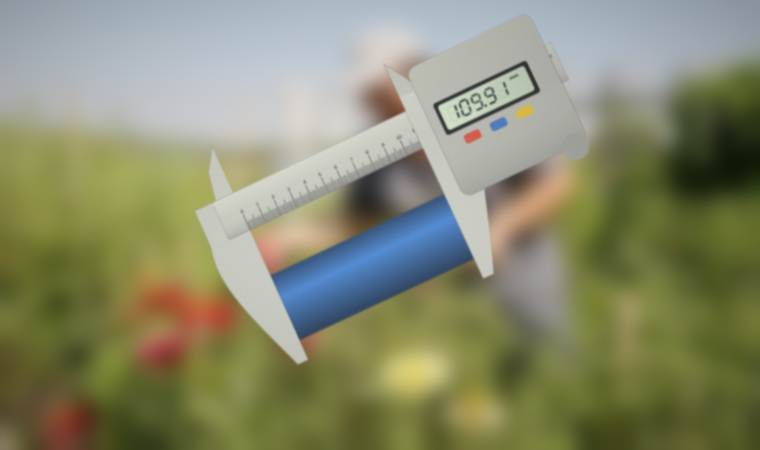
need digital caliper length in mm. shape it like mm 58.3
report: mm 109.91
